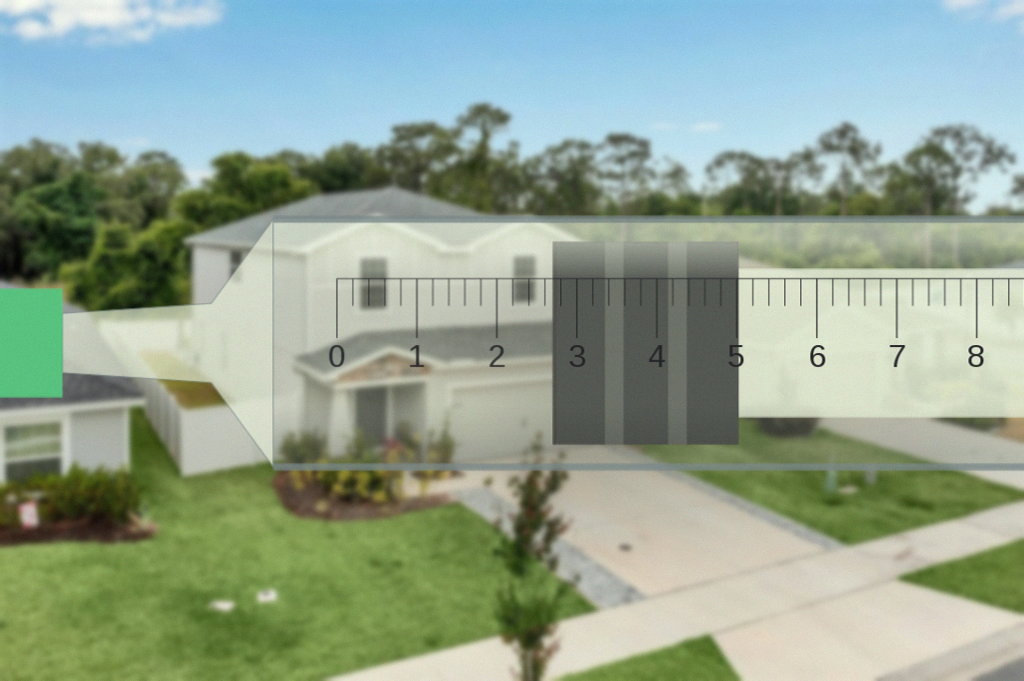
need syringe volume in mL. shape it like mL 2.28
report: mL 2.7
